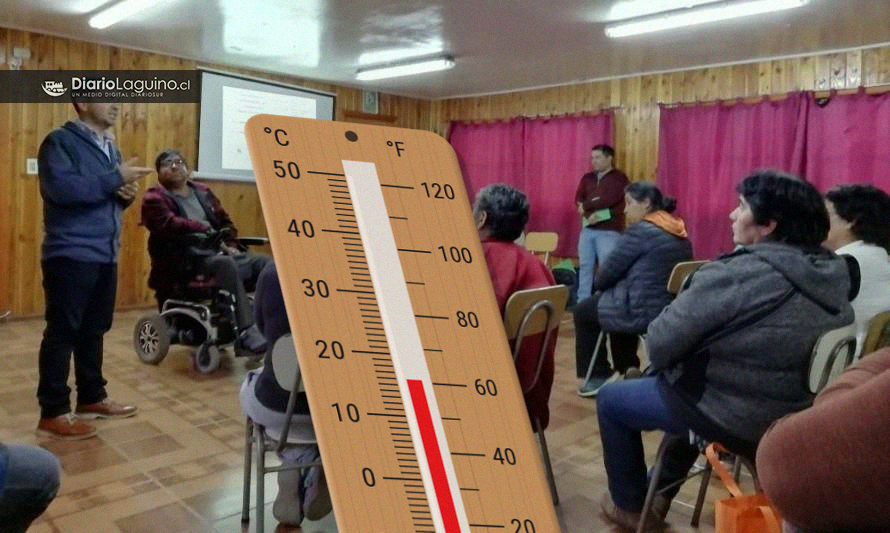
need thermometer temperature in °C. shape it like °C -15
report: °C 16
